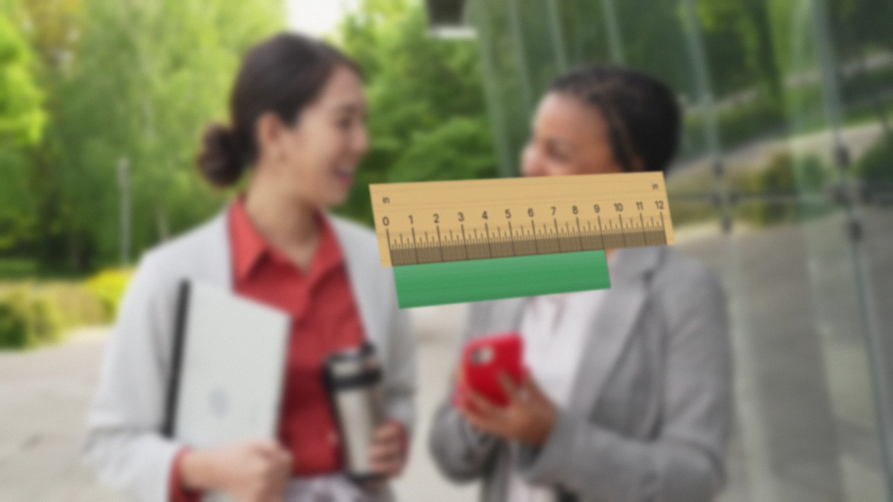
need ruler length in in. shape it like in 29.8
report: in 9
